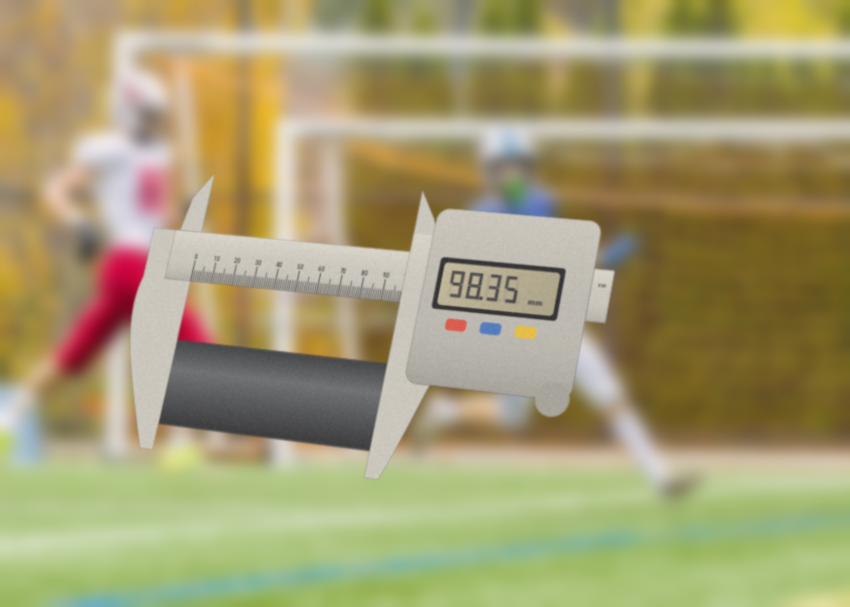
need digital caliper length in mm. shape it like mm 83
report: mm 98.35
